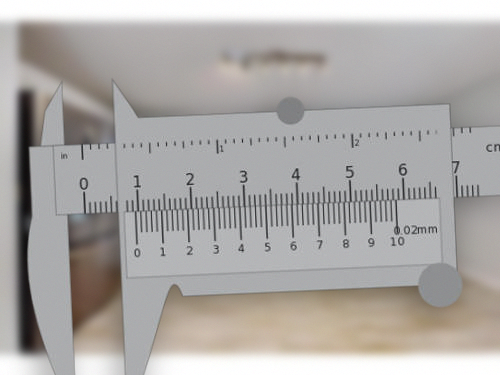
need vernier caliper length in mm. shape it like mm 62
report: mm 9.5
